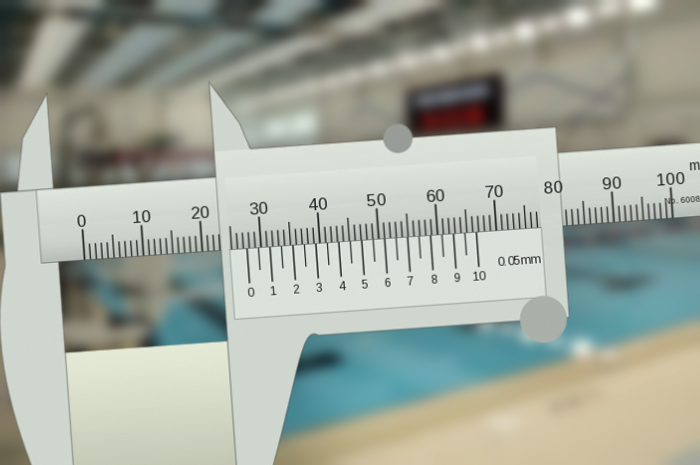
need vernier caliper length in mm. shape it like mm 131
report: mm 27.6
